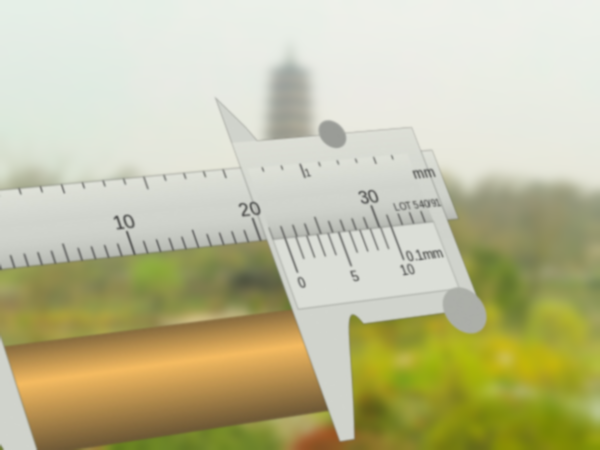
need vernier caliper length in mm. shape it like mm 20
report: mm 22.0
